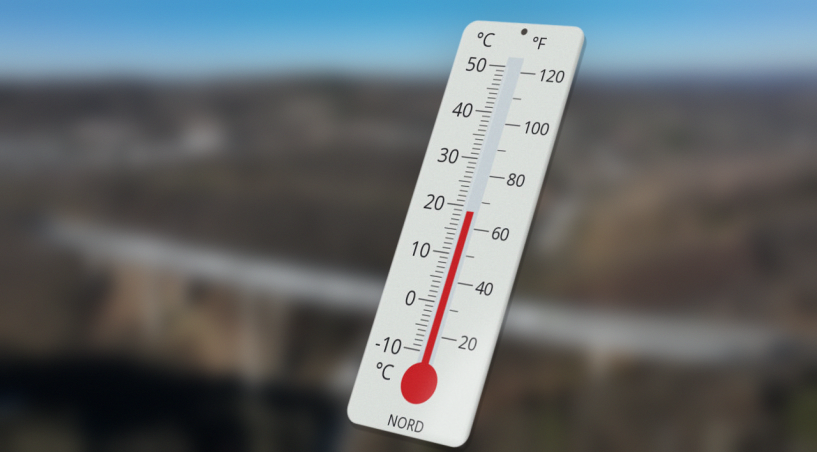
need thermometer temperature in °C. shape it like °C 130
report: °C 19
